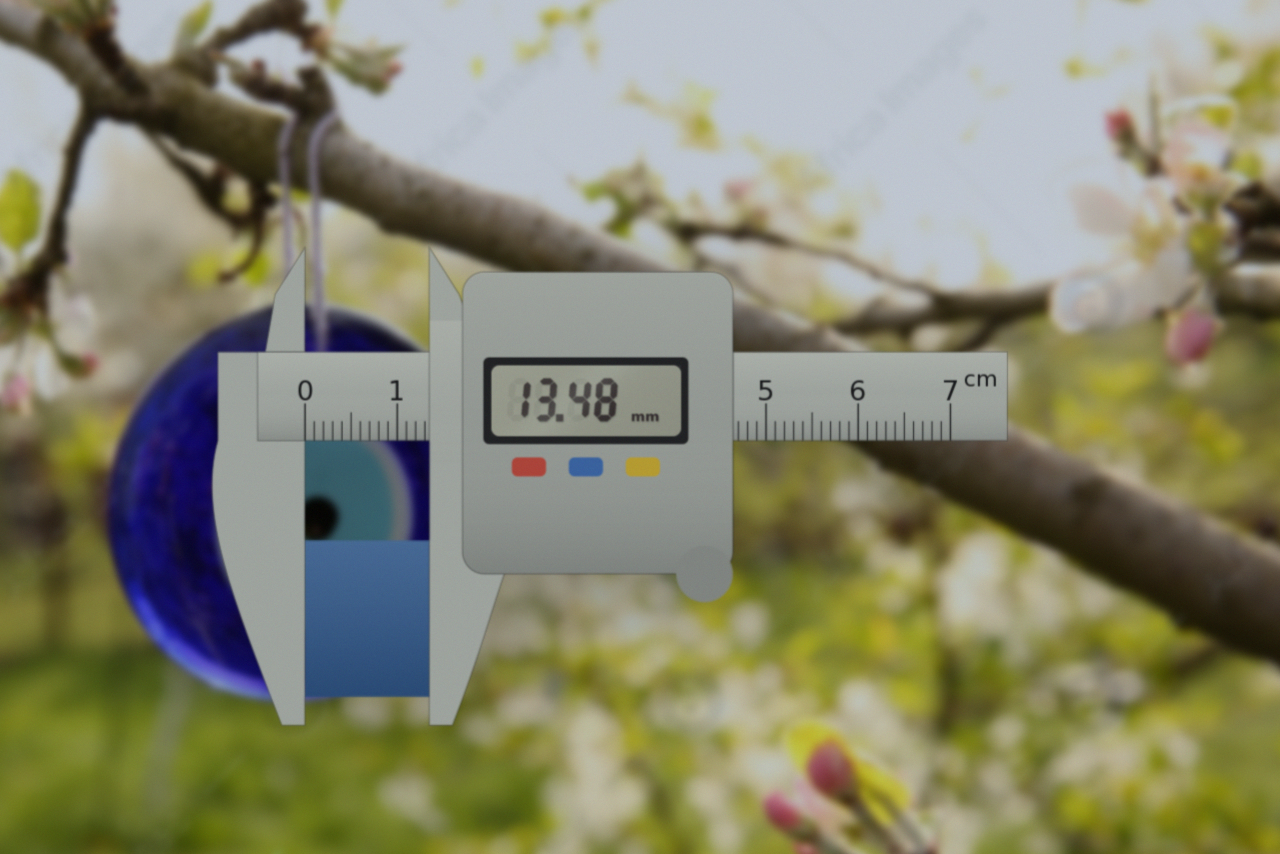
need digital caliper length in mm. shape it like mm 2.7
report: mm 13.48
